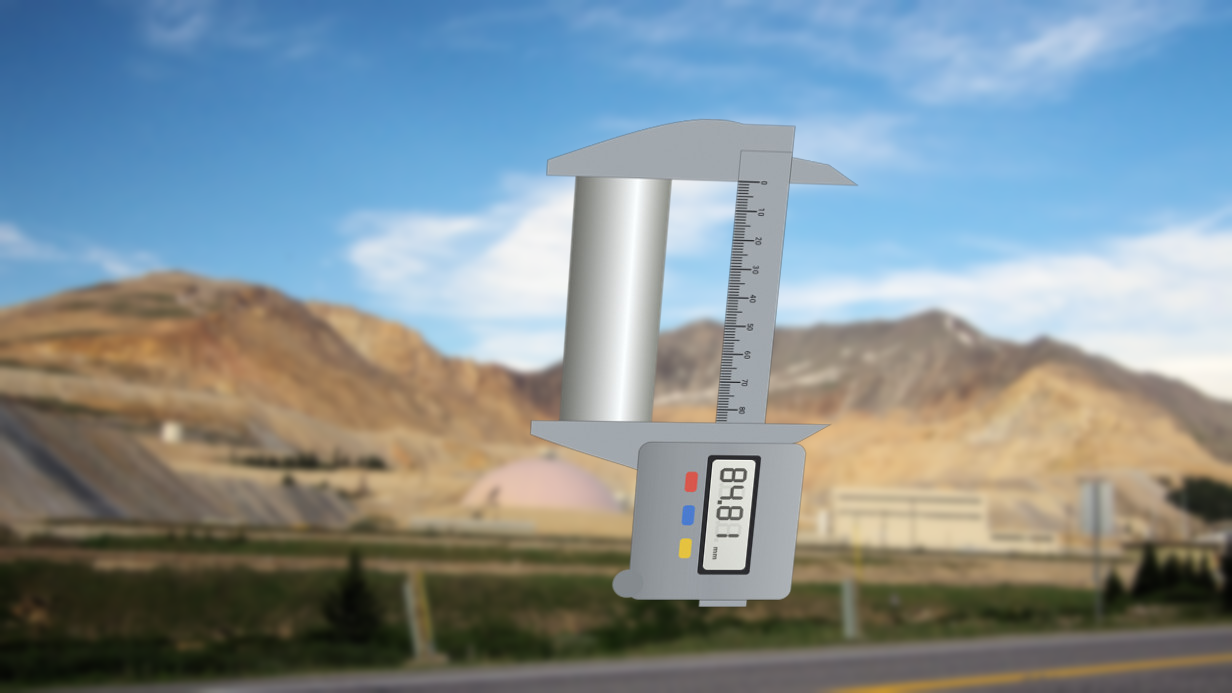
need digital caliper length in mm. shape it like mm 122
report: mm 84.81
